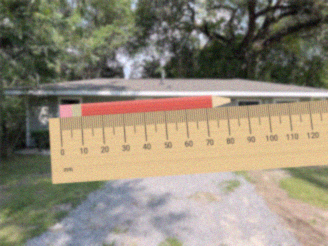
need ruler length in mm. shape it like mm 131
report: mm 85
